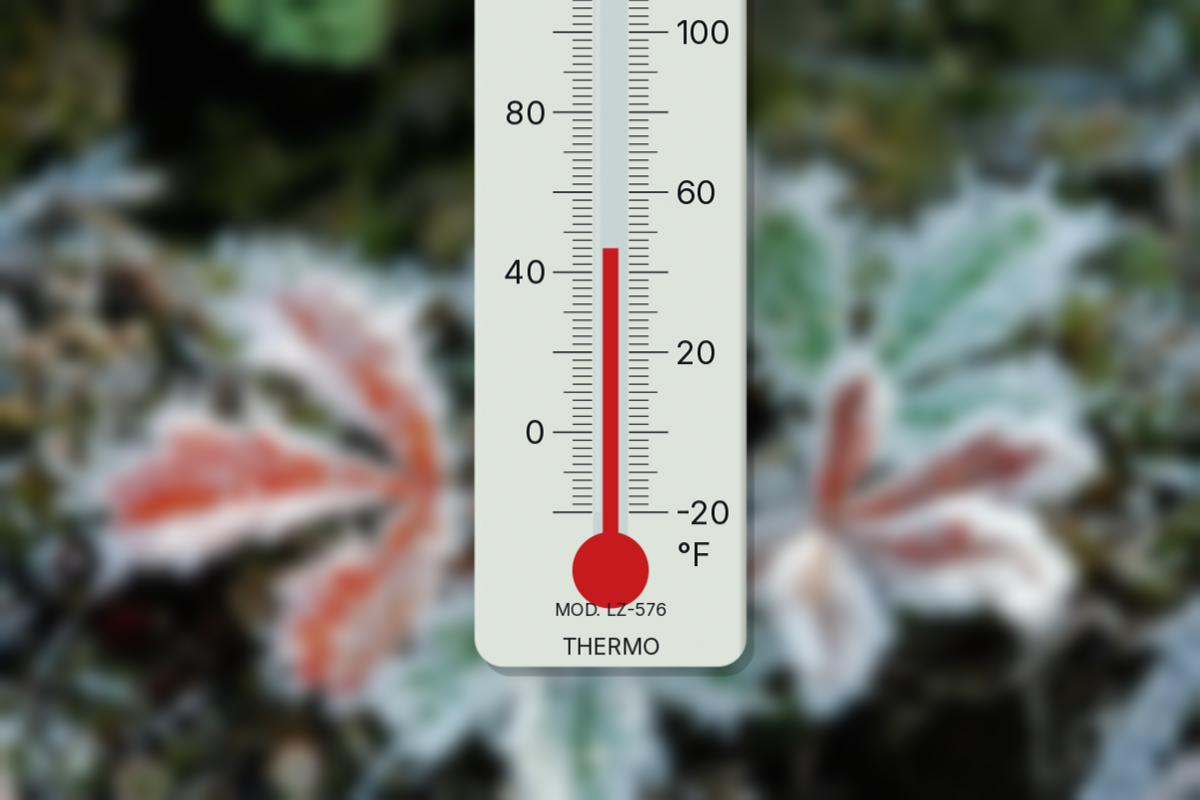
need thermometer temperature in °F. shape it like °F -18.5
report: °F 46
